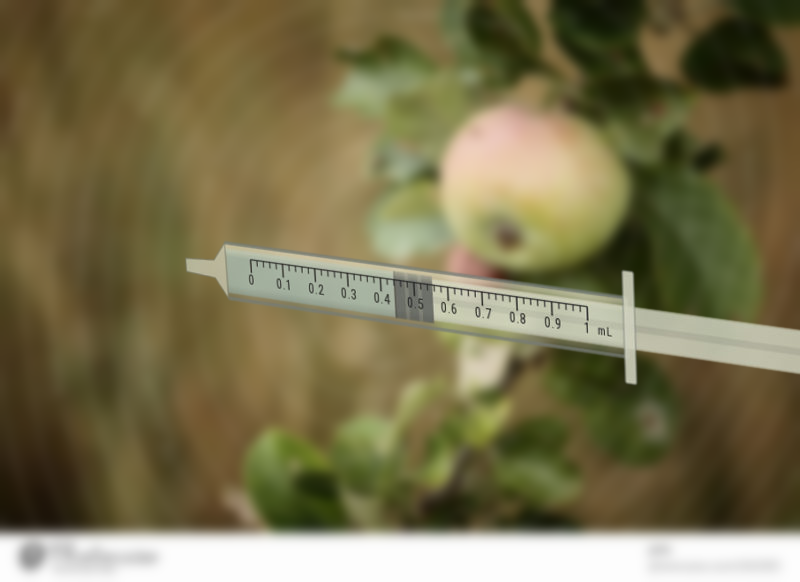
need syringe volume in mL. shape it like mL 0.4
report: mL 0.44
